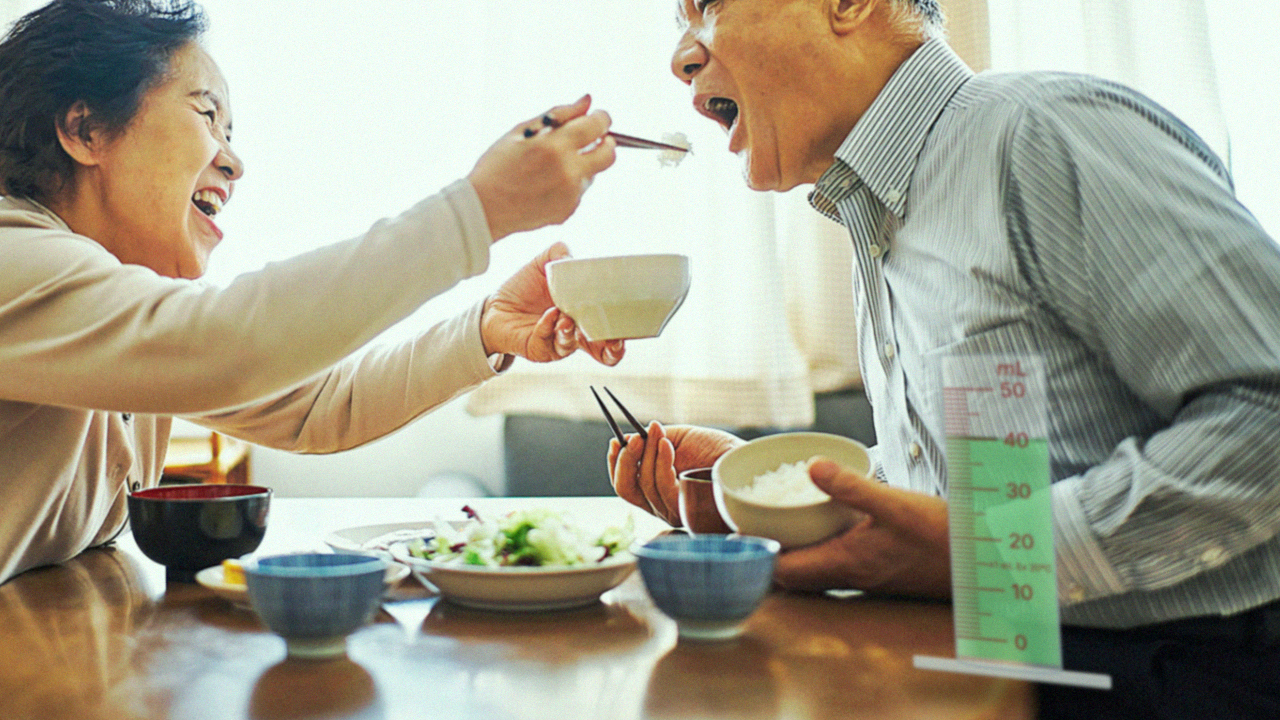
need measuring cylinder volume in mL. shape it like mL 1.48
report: mL 40
